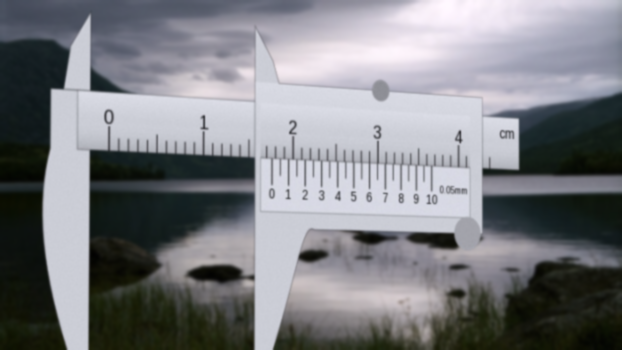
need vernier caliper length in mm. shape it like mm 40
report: mm 17.6
